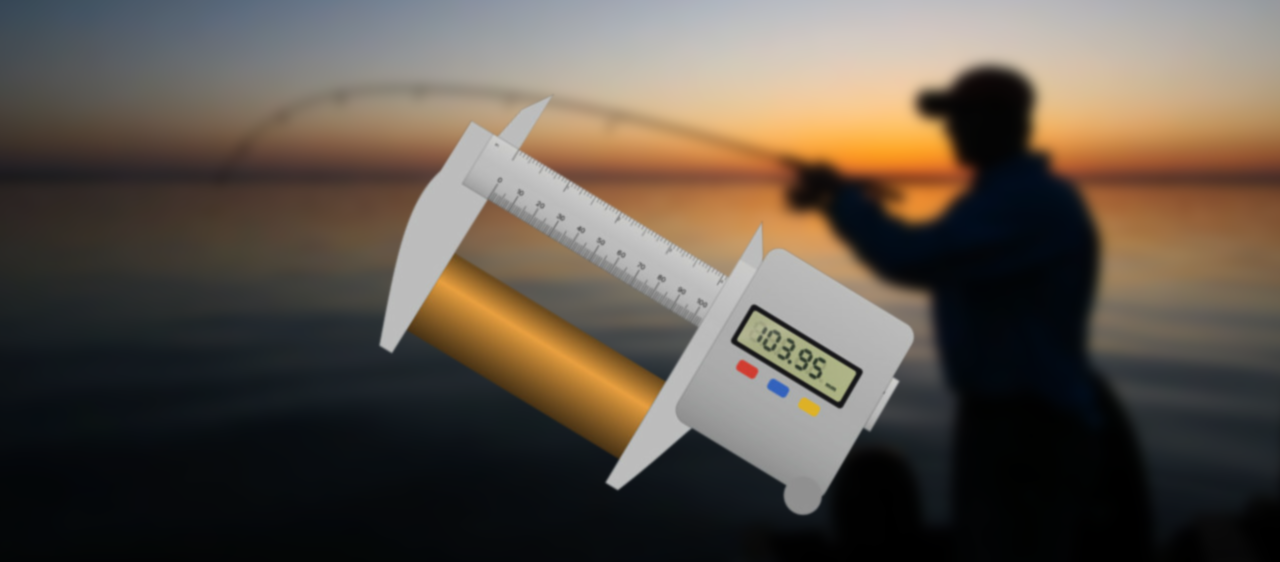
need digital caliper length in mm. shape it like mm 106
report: mm 103.95
